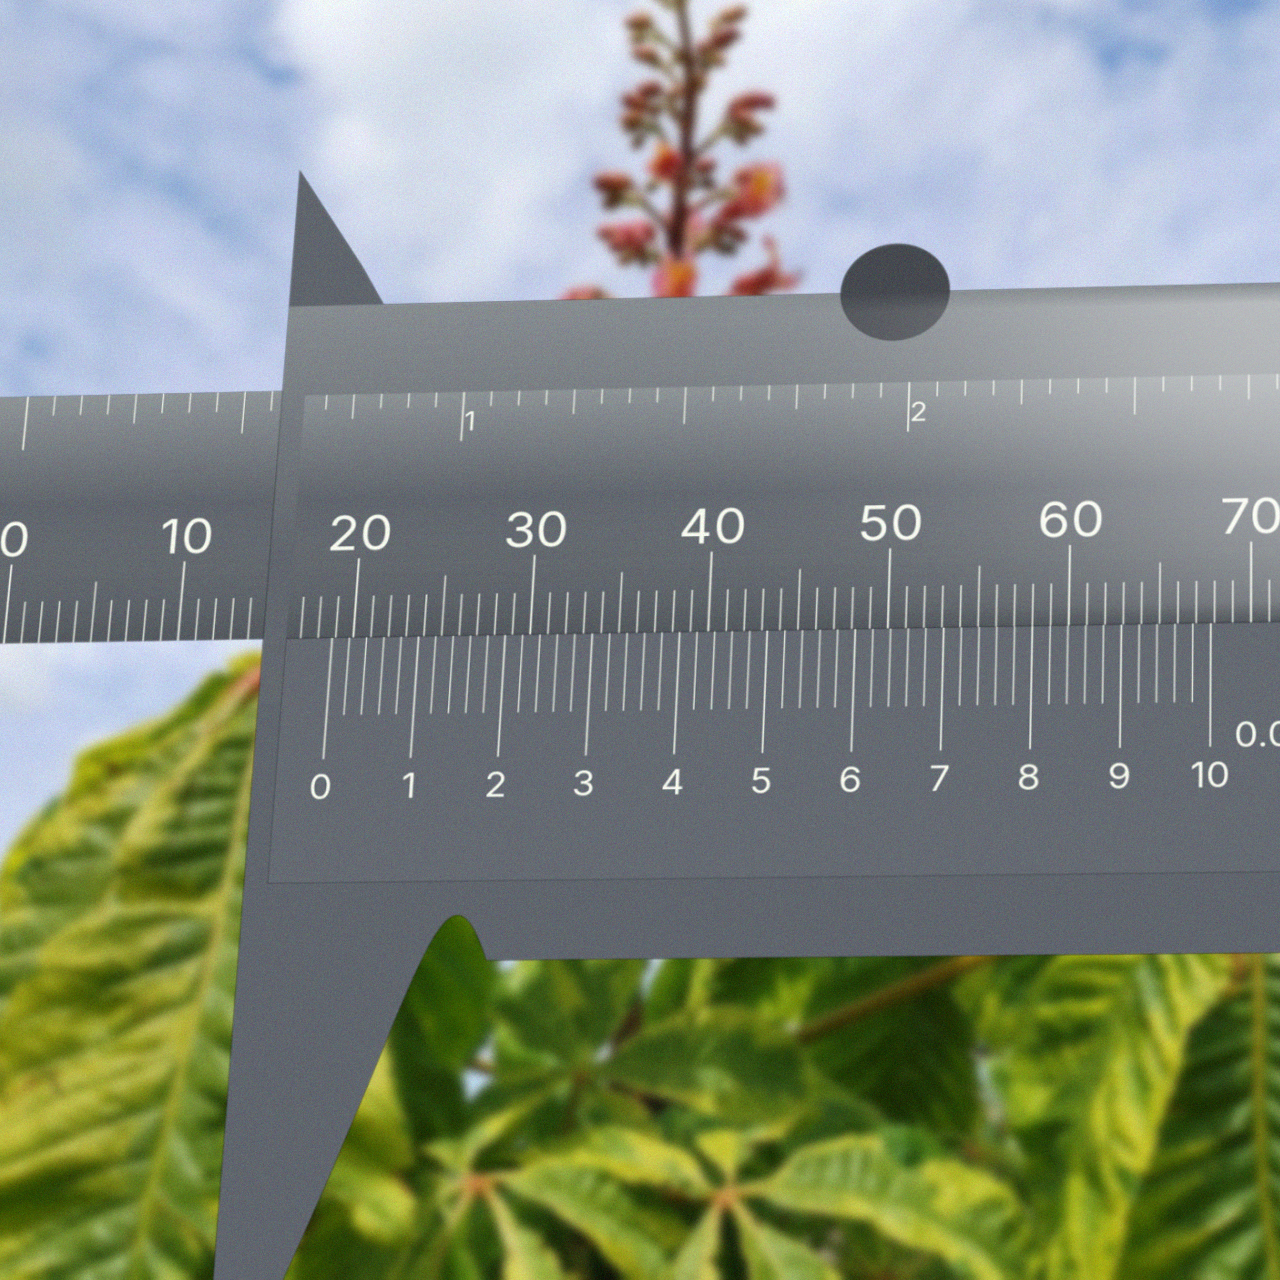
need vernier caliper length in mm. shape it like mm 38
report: mm 18.8
